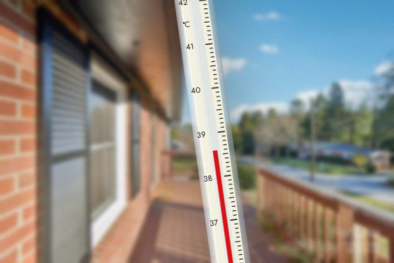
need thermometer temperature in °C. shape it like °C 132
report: °C 38.6
